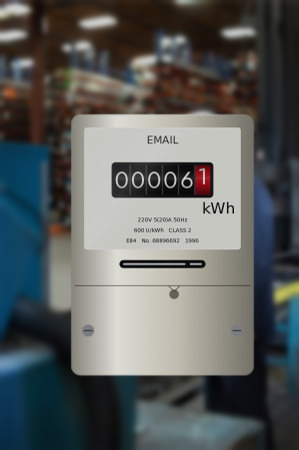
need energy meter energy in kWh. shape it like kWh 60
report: kWh 6.1
